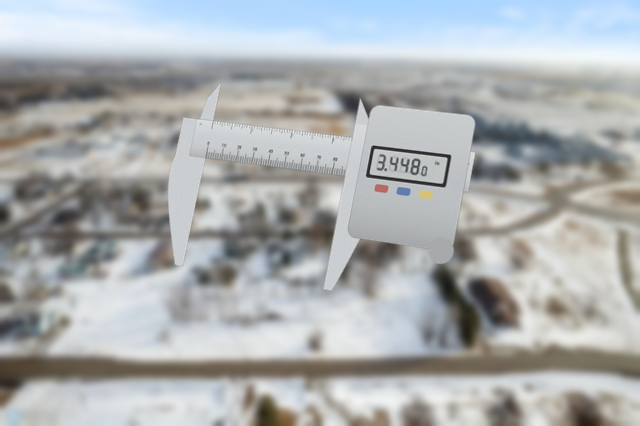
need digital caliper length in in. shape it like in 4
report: in 3.4480
